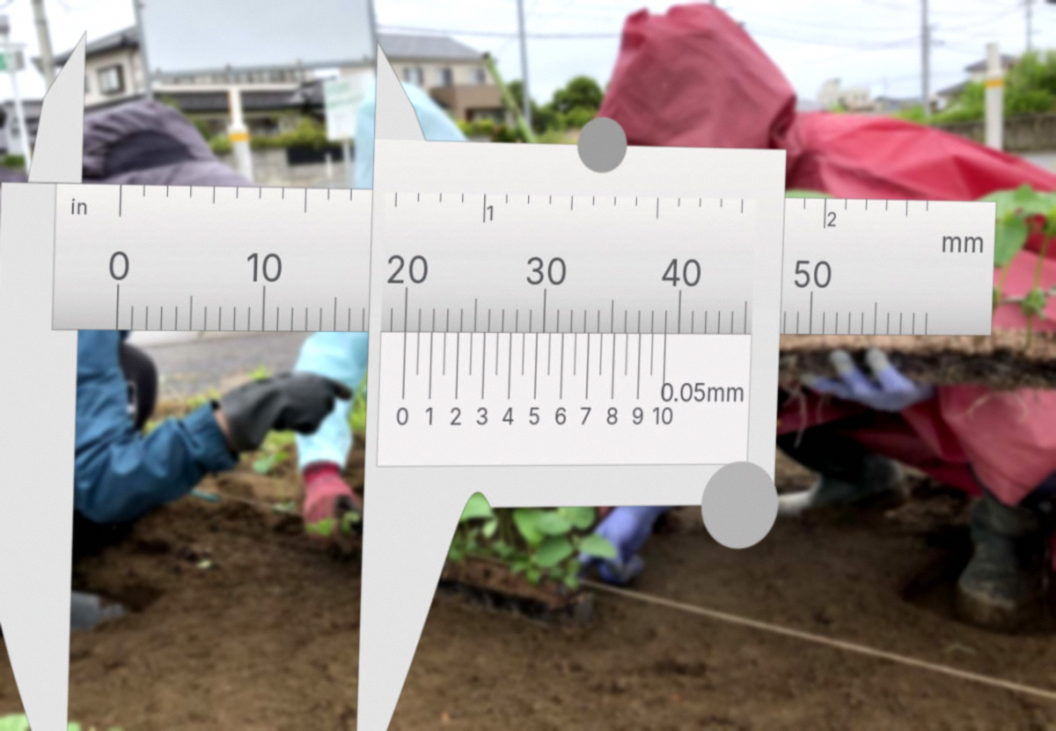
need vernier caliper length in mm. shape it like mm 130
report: mm 20.0
